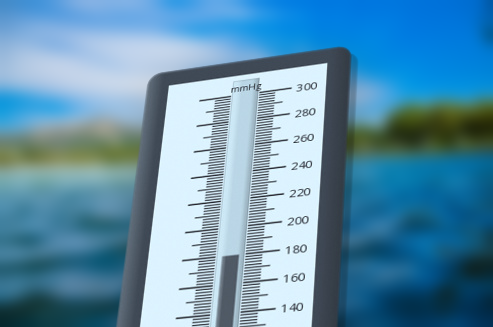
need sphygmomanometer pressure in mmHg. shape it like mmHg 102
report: mmHg 180
